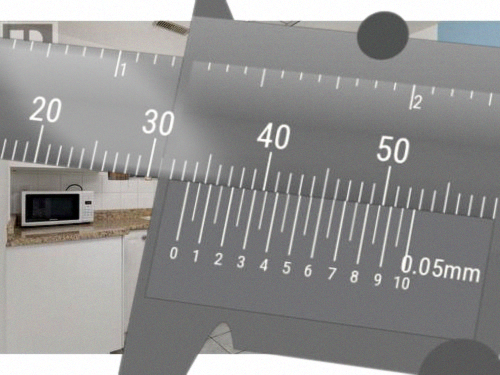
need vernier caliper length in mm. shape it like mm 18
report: mm 33.6
